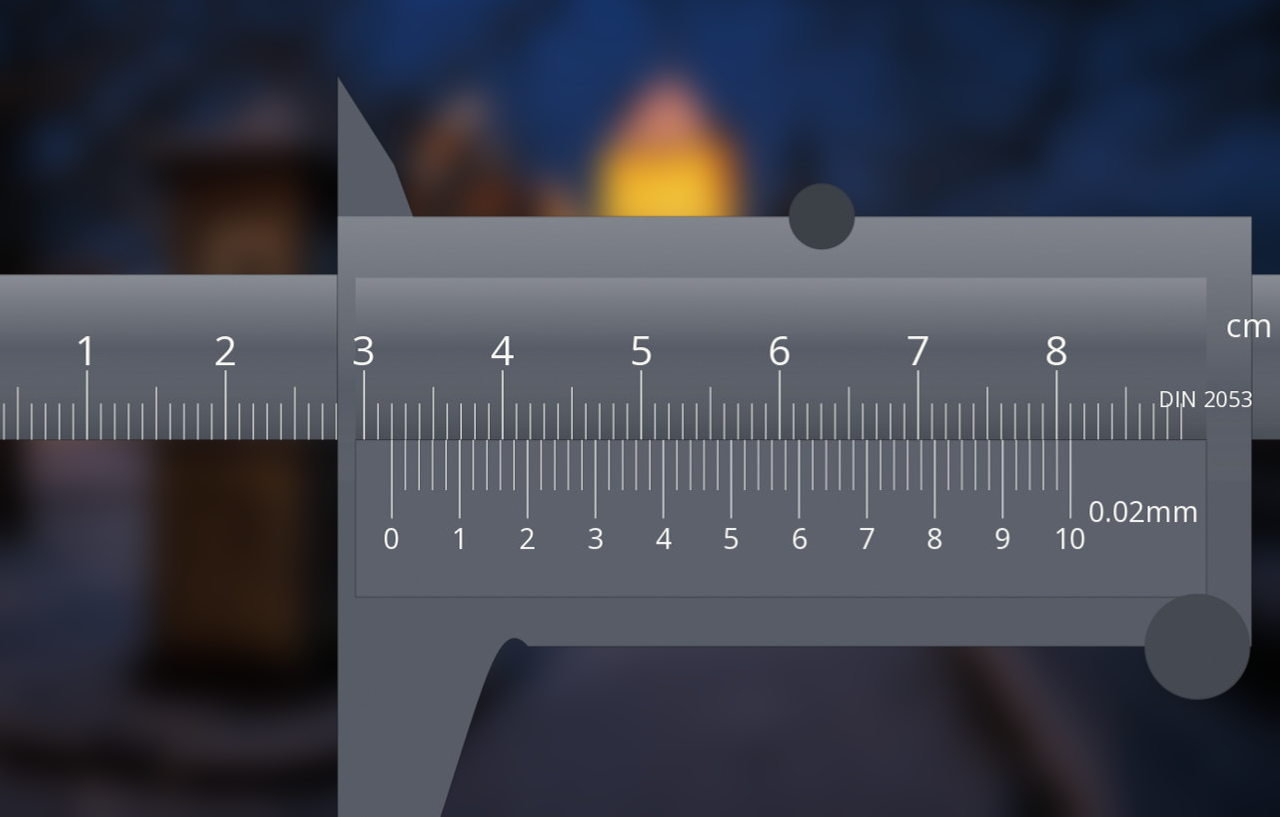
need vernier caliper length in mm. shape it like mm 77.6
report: mm 32.0
